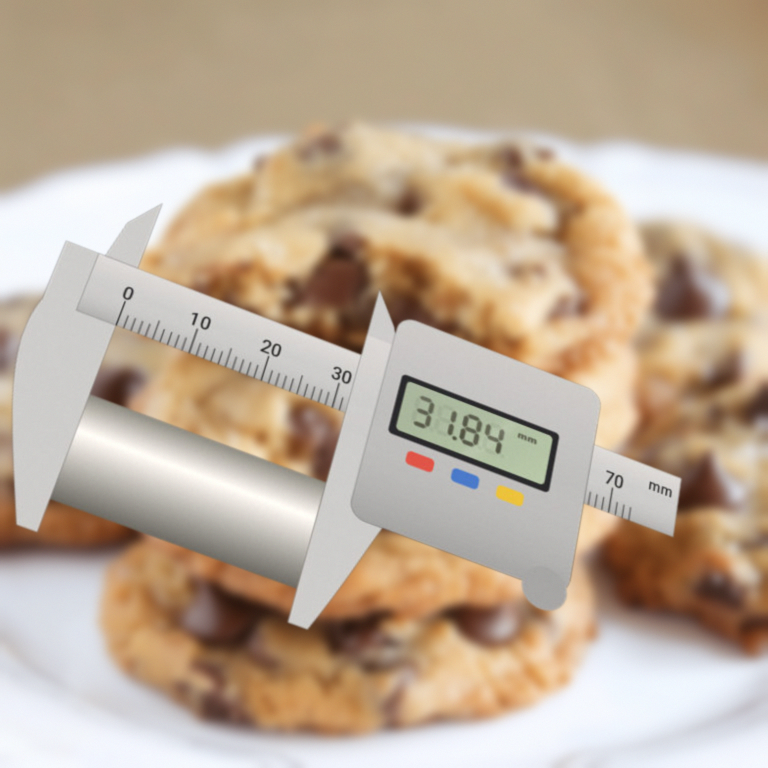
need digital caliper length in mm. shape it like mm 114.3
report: mm 31.84
